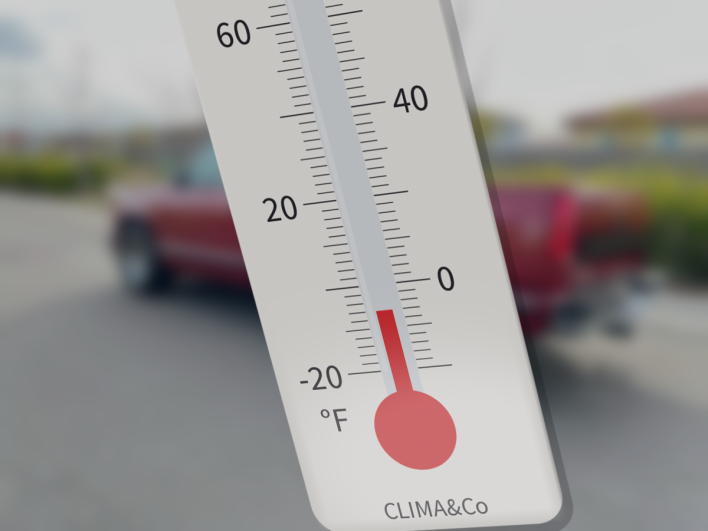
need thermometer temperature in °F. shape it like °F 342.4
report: °F -6
